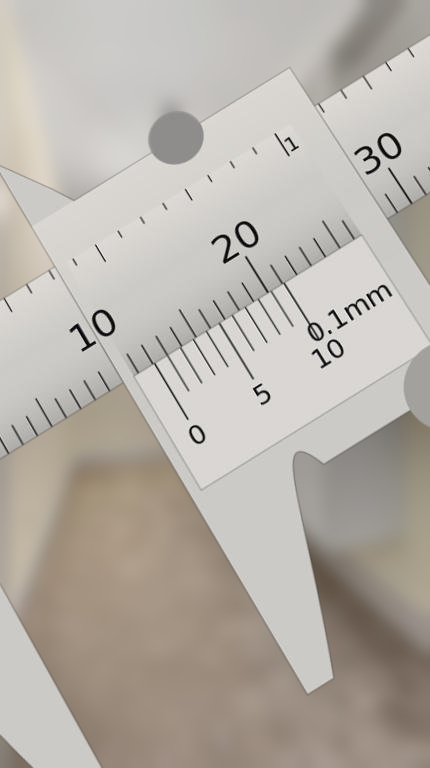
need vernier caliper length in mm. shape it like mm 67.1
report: mm 12.1
